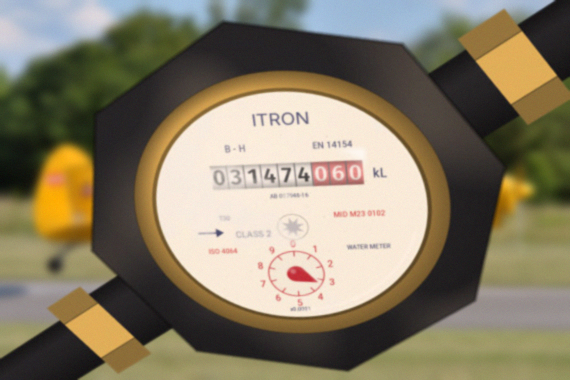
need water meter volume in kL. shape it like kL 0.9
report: kL 31474.0603
